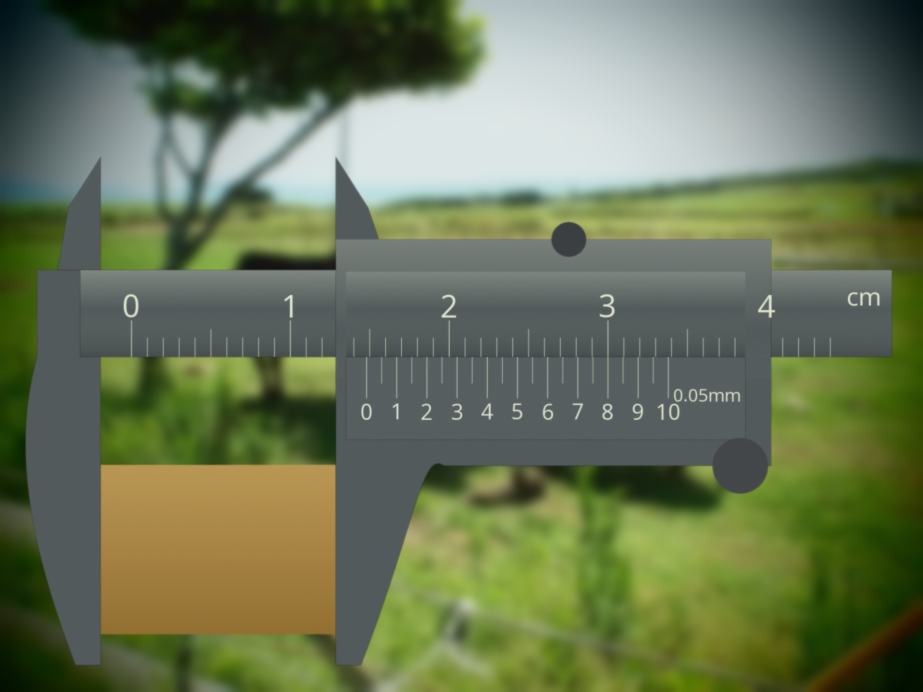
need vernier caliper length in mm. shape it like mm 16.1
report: mm 14.8
